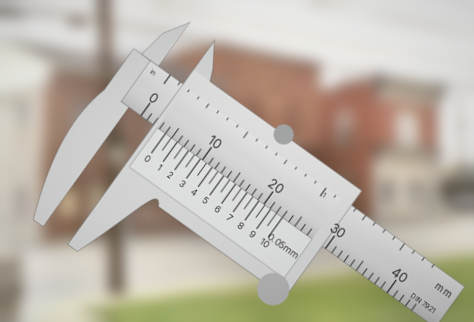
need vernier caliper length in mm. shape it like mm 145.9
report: mm 4.0
